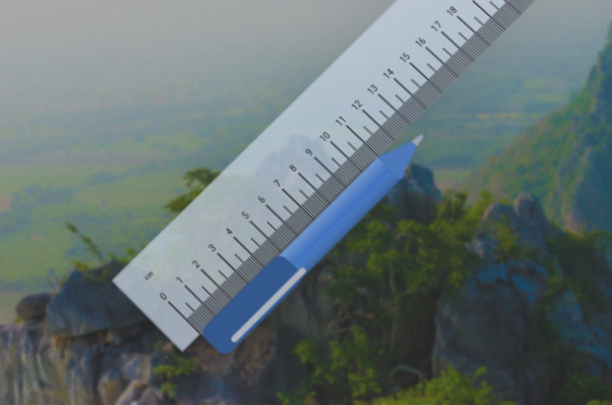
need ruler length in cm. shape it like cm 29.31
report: cm 13
